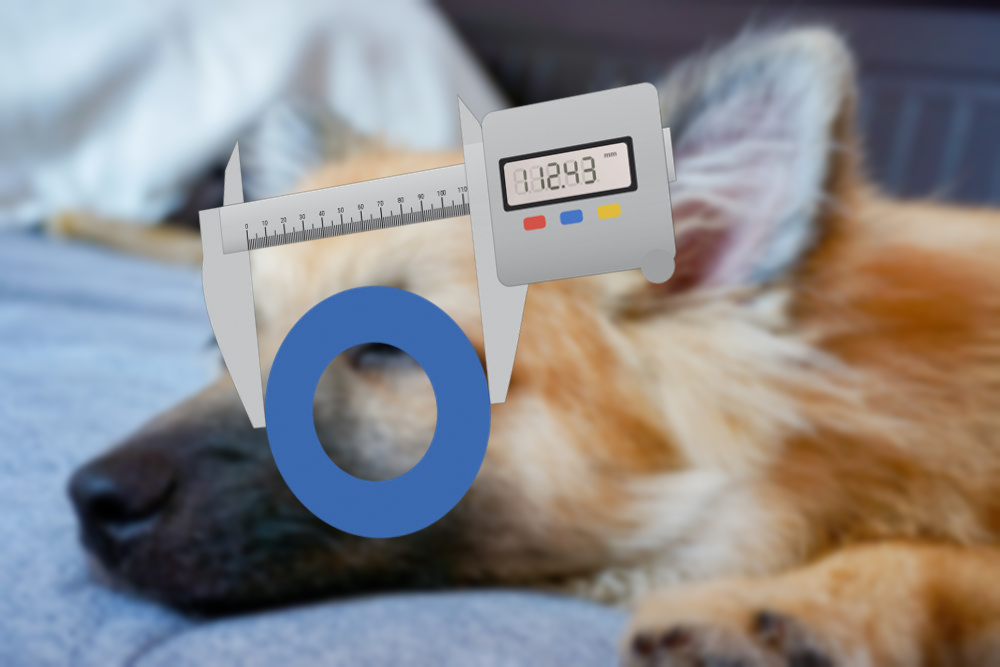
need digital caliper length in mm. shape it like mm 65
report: mm 112.43
